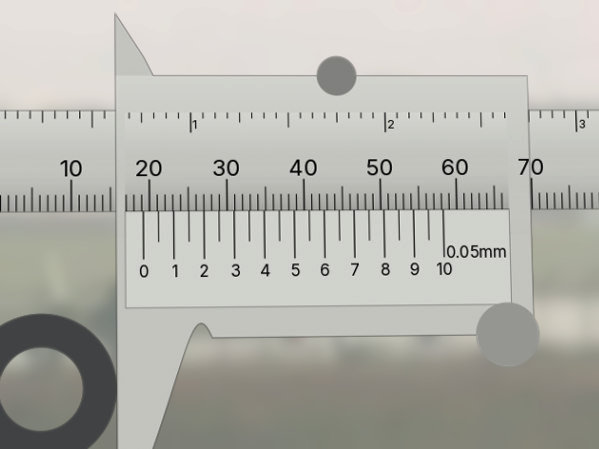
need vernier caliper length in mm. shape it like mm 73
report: mm 19.2
